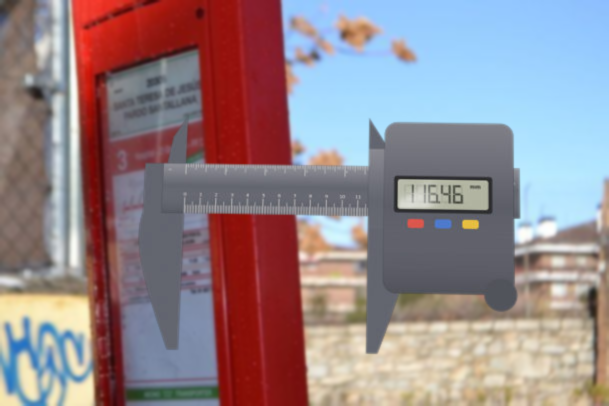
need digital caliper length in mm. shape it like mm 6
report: mm 116.46
